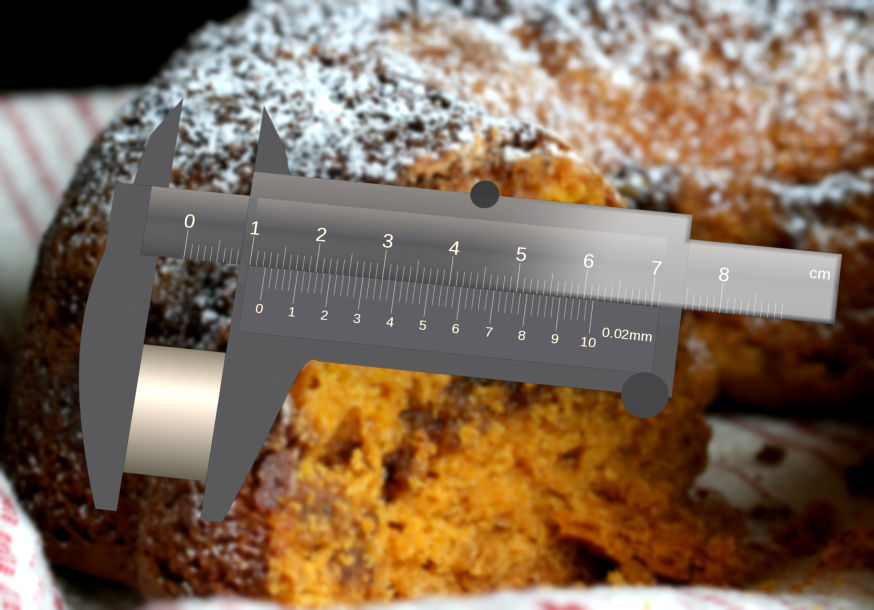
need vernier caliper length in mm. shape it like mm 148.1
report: mm 12.4
